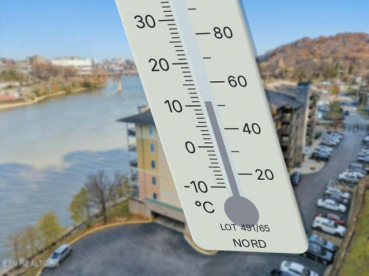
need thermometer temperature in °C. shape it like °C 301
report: °C 11
